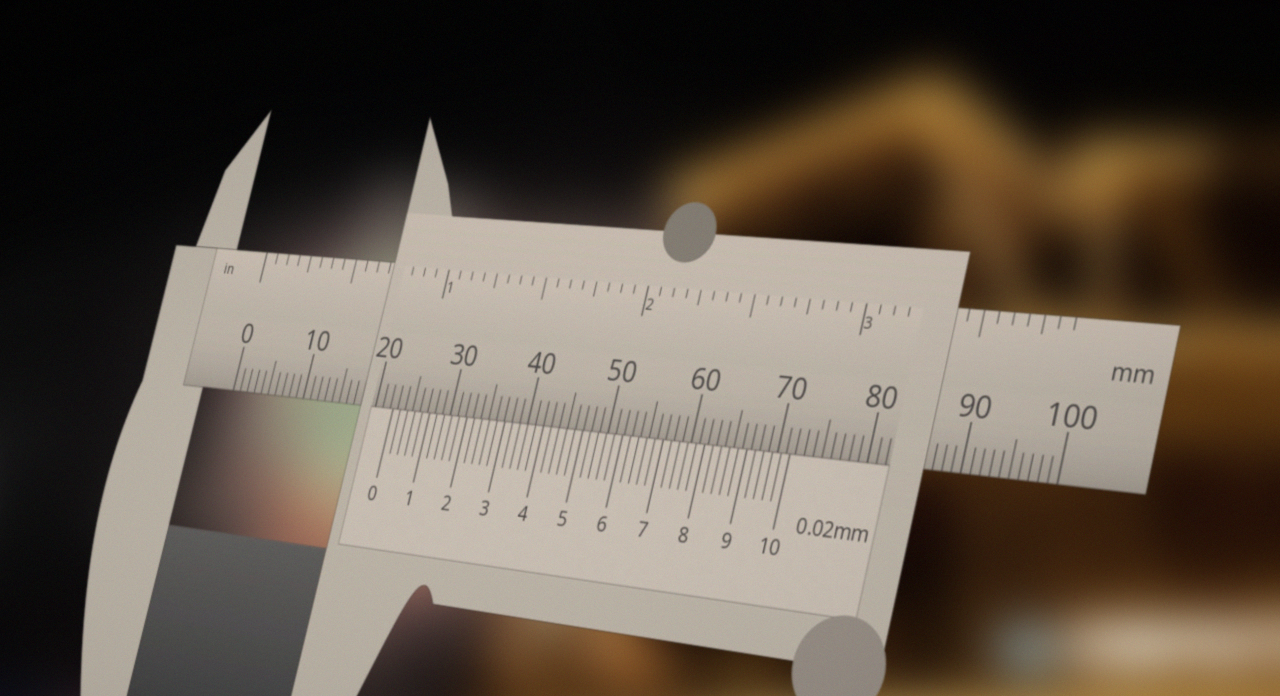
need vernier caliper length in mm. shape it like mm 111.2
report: mm 22.4
